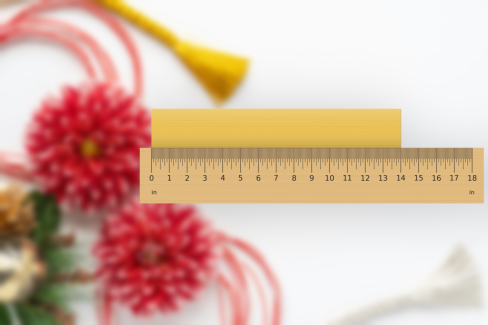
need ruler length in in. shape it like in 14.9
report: in 14
